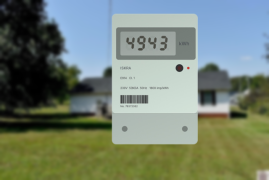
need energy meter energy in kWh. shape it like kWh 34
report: kWh 4943
